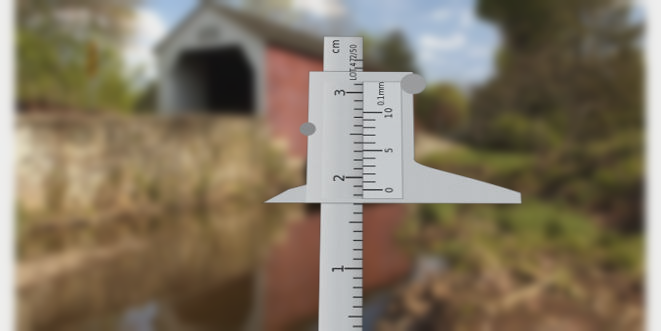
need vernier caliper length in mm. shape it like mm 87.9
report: mm 18.6
